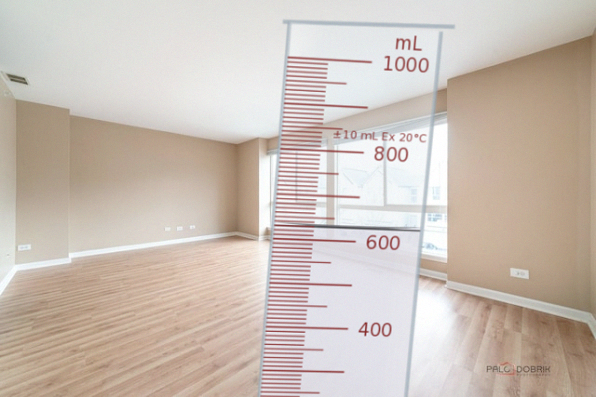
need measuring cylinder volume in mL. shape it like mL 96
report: mL 630
